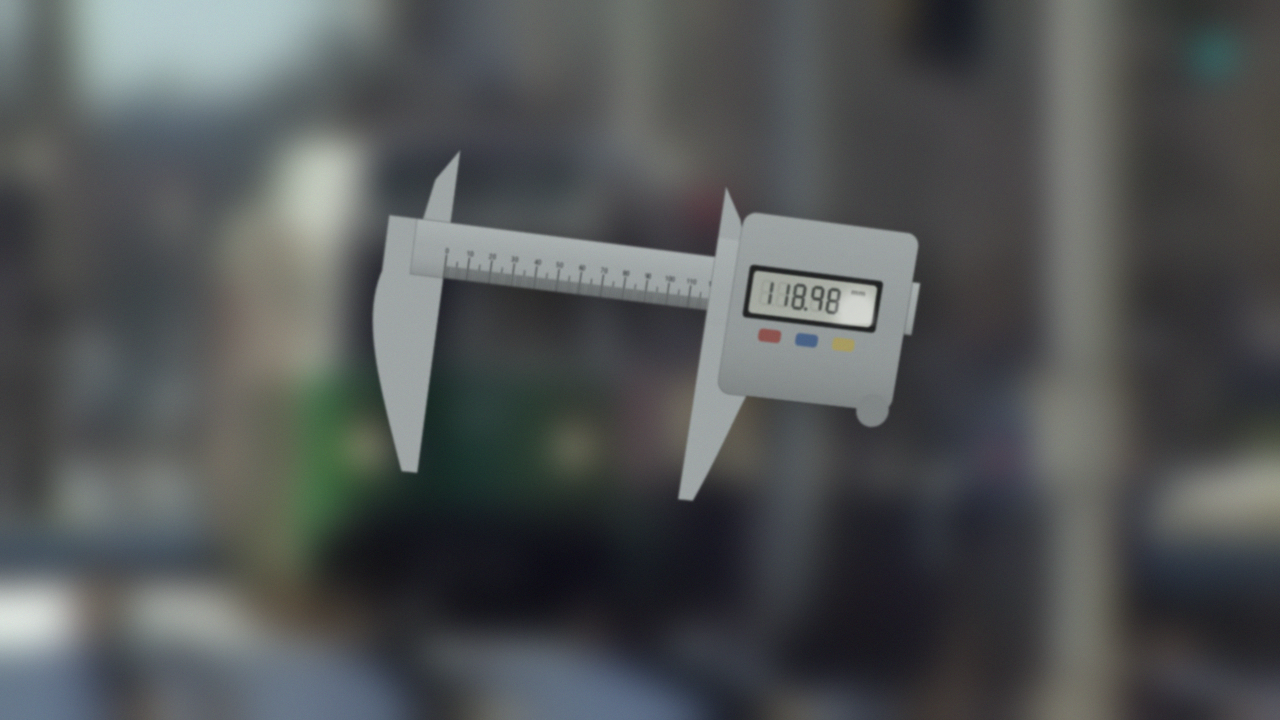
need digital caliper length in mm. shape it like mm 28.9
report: mm 118.98
